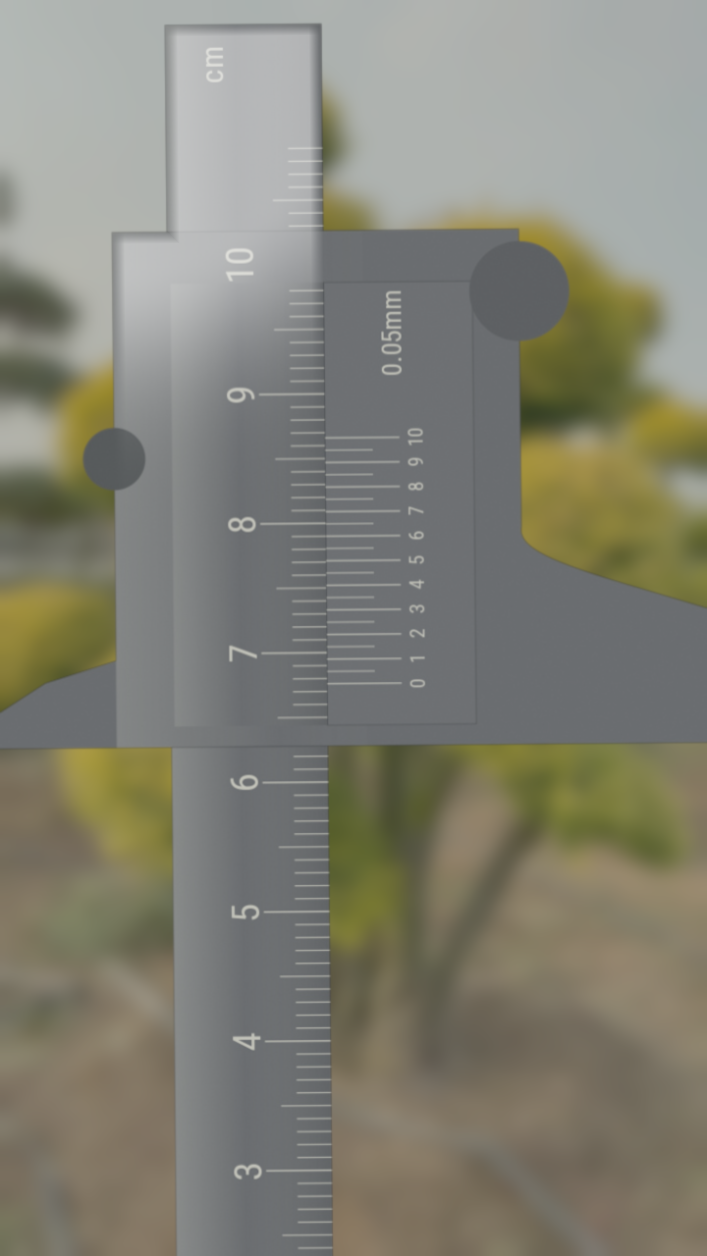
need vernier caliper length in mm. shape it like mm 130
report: mm 67.6
